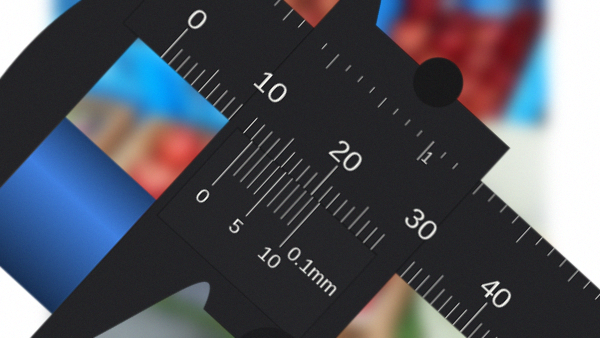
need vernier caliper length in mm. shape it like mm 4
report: mm 12.2
